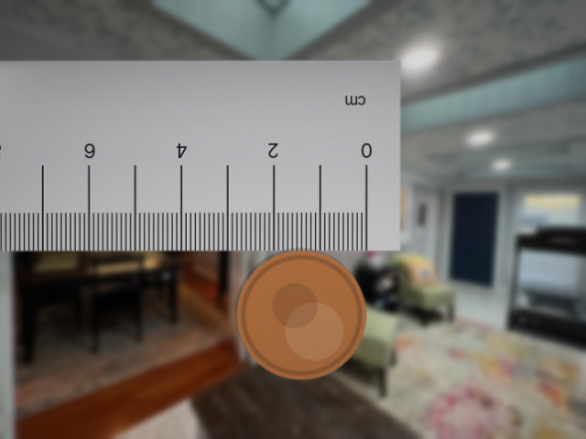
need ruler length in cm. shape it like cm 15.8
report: cm 2.8
